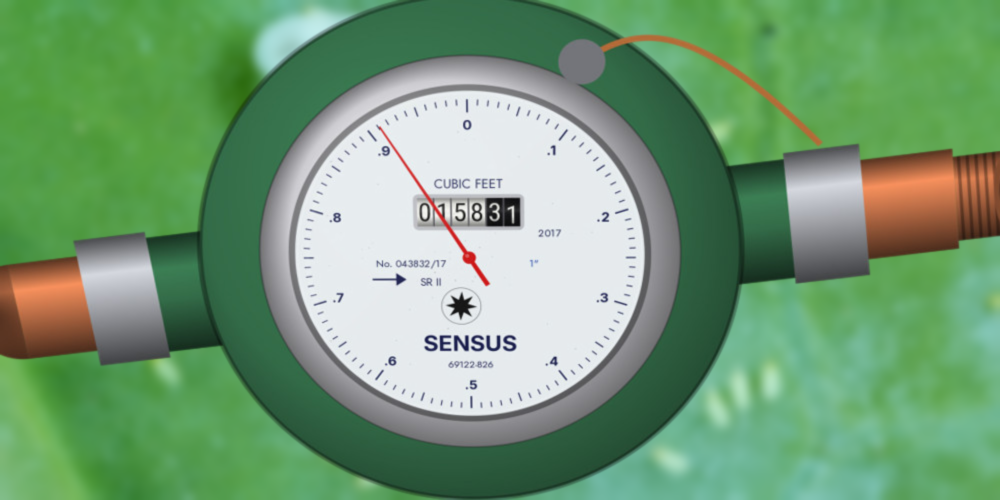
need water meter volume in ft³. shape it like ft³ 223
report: ft³ 15830.91
